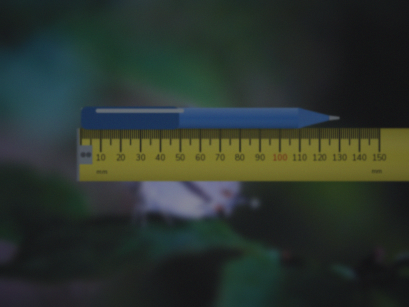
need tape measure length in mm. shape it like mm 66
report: mm 130
